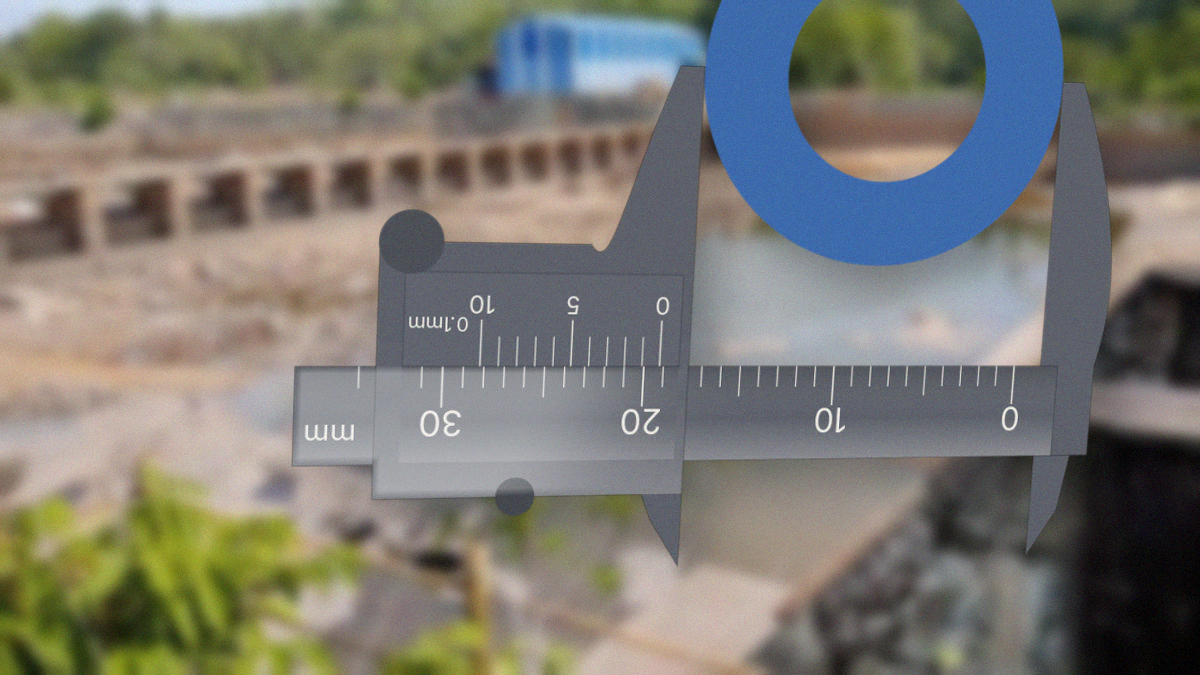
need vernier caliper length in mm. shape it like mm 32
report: mm 19.2
